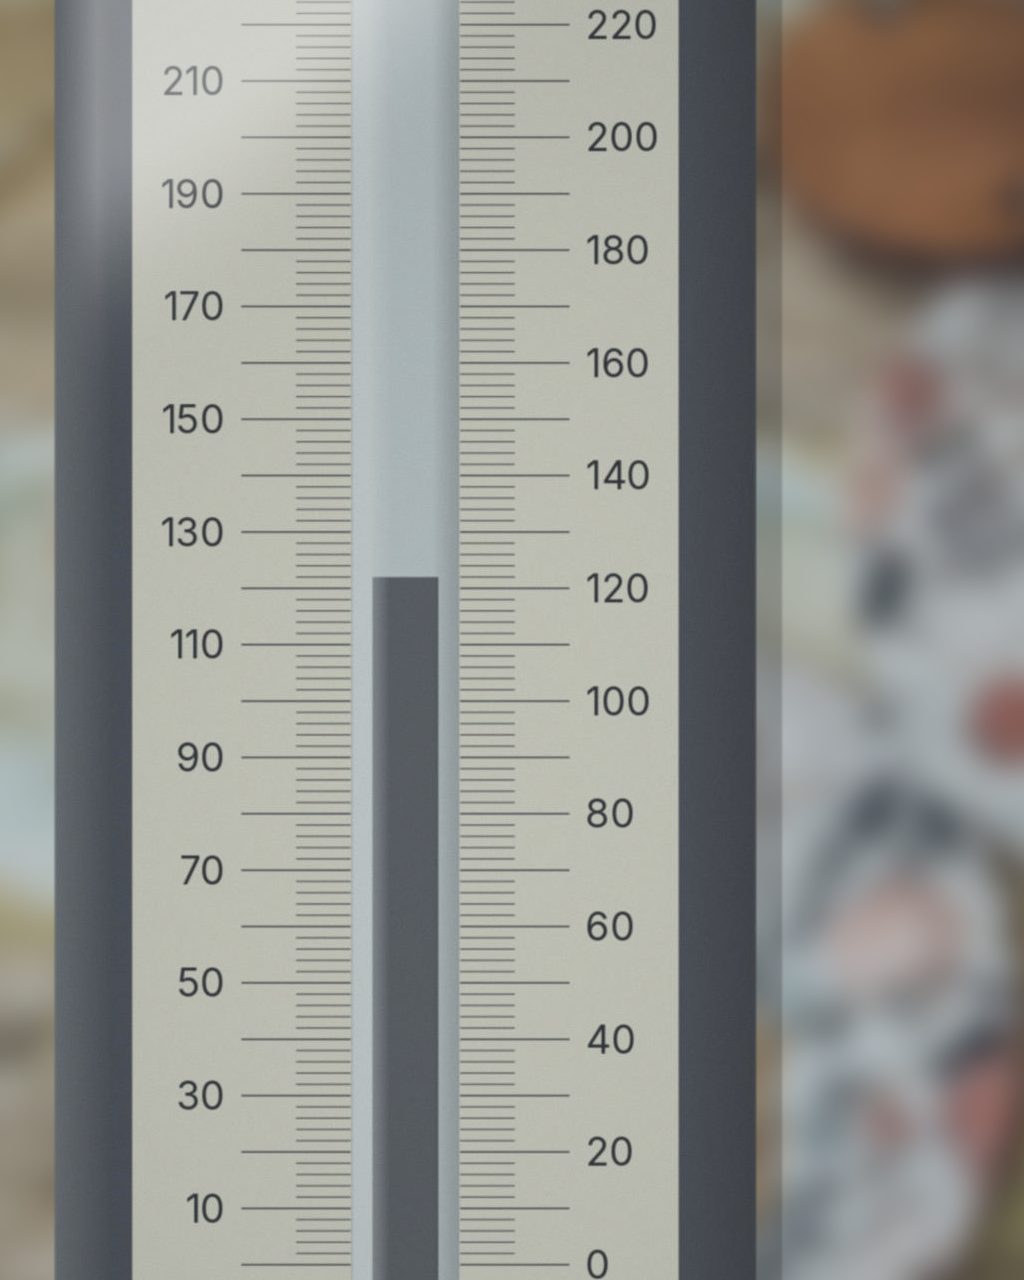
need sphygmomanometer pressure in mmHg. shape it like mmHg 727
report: mmHg 122
